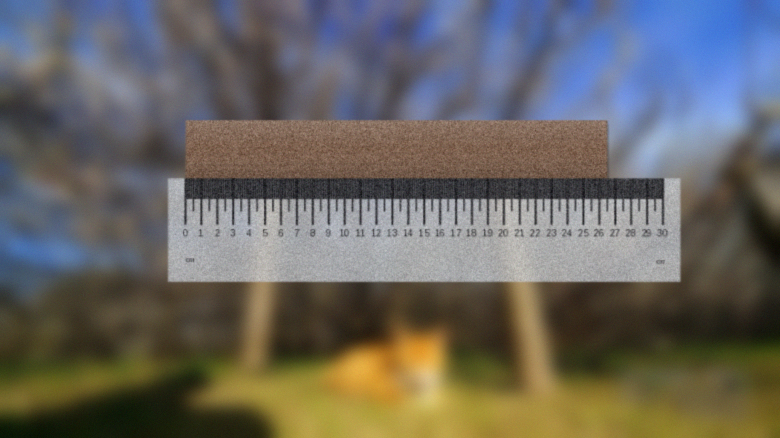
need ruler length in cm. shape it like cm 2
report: cm 26.5
